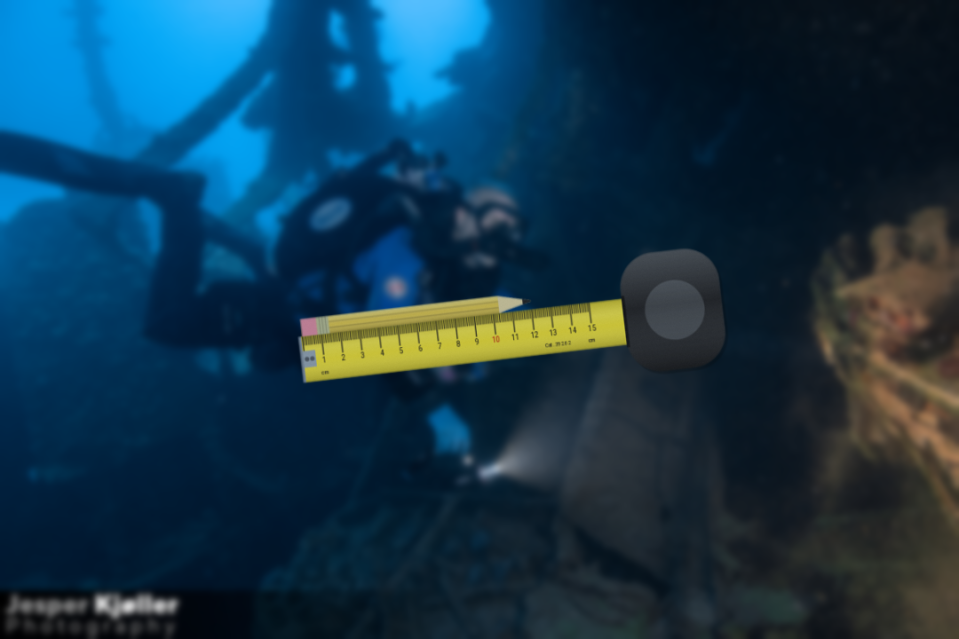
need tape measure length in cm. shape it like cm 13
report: cm 12
